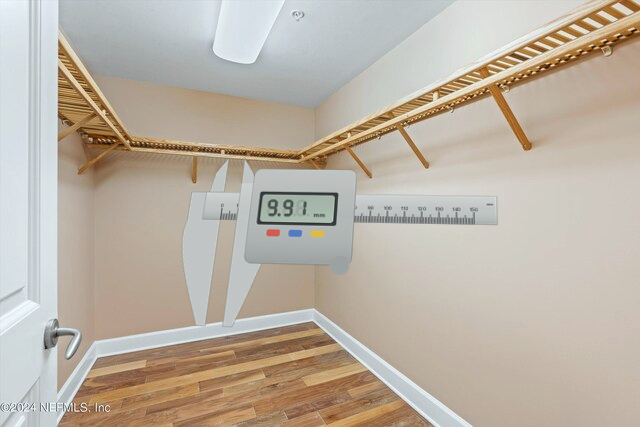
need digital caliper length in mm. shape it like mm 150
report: mm 9.91
